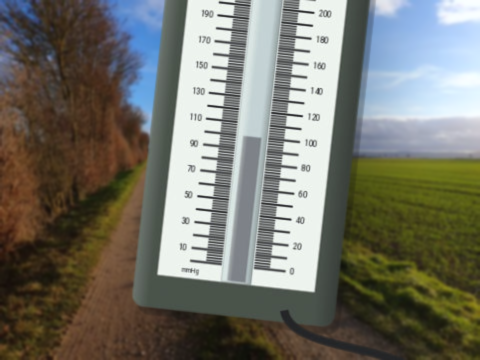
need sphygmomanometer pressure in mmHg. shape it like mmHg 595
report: mmHg 100
